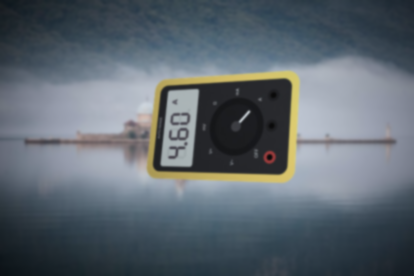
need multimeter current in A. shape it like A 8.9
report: A 4.60
